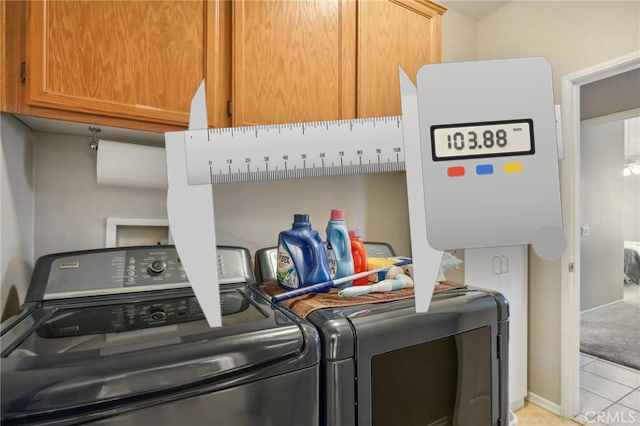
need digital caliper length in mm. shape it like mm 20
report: mm 103.88
